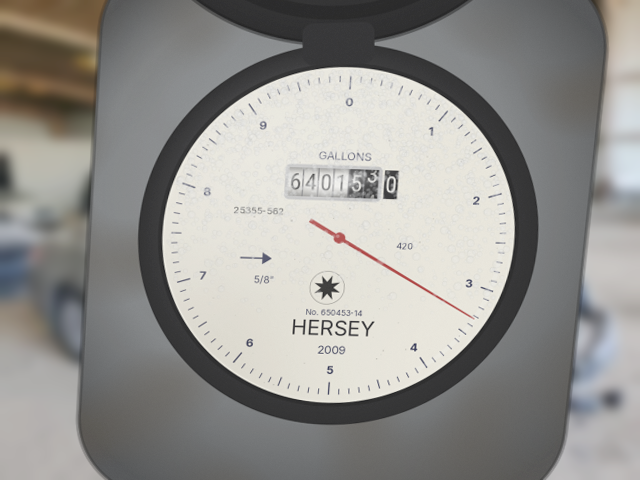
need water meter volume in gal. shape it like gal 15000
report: gal 6401533.3
